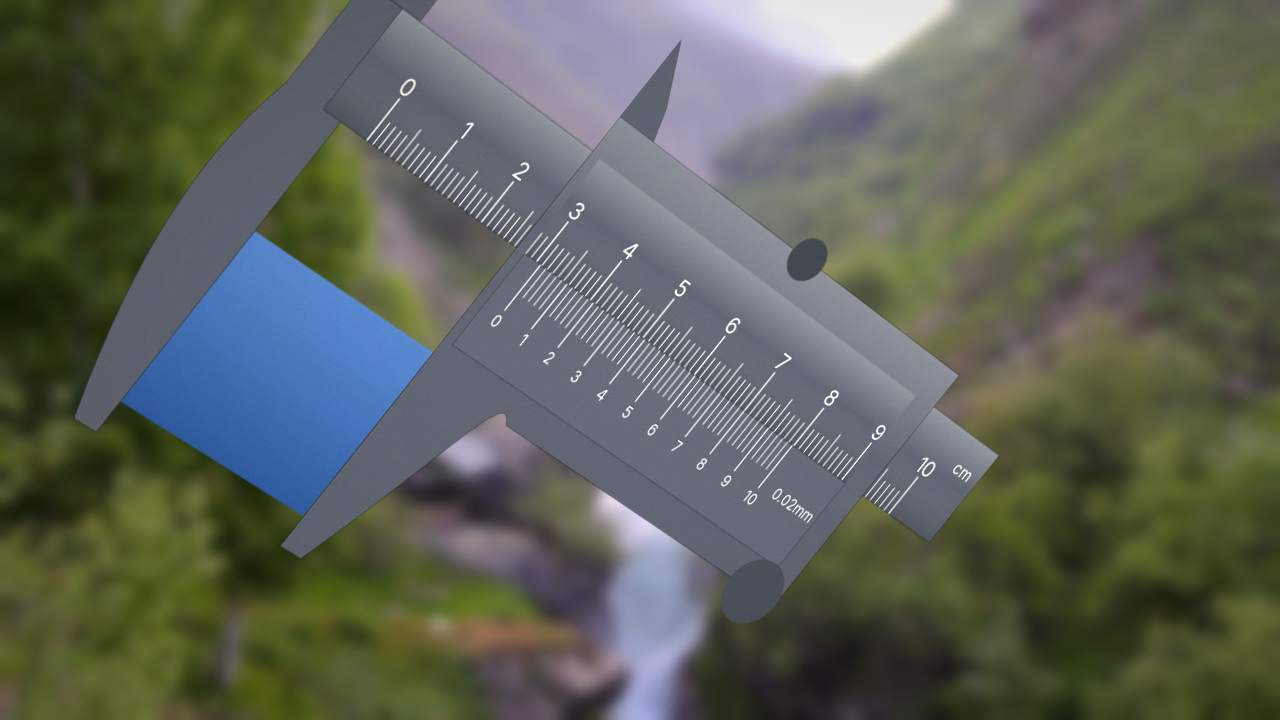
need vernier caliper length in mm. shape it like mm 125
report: mm 30.8
